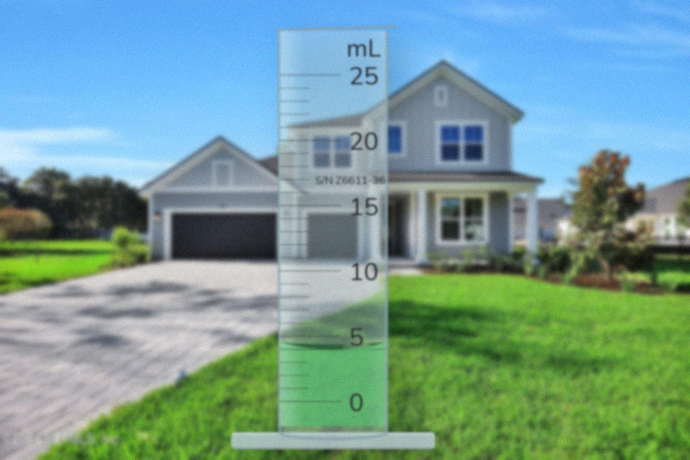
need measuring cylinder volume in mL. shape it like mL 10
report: mL 4
